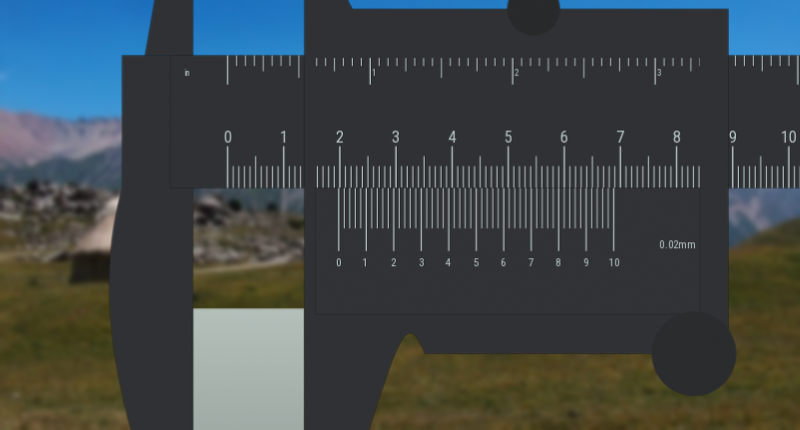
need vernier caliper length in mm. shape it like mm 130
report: mm 19.8
